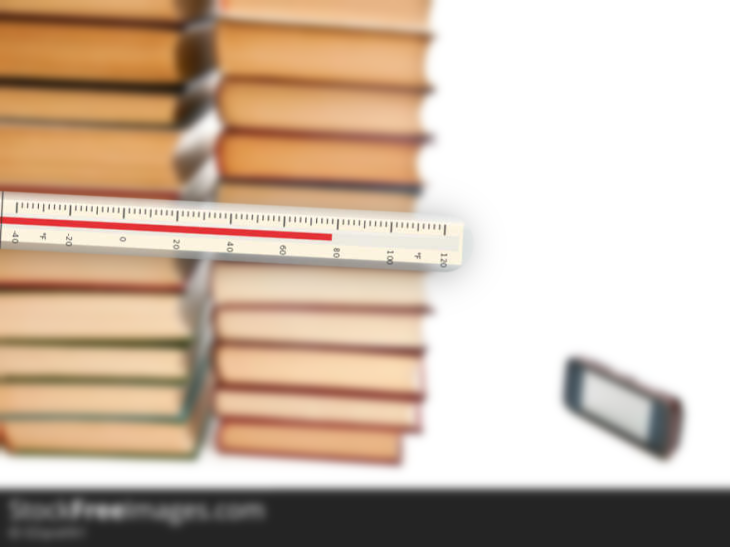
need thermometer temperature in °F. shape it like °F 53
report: °F 78
